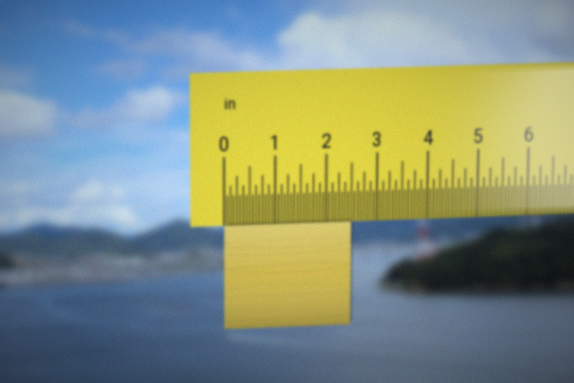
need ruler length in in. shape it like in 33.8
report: in 2.5
